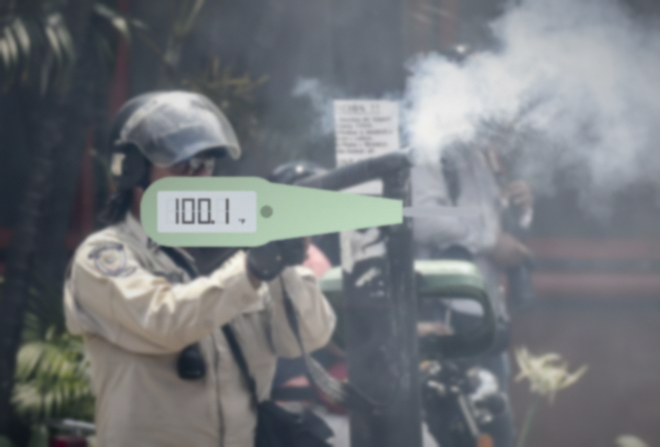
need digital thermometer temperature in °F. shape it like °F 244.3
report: °F 100.1
